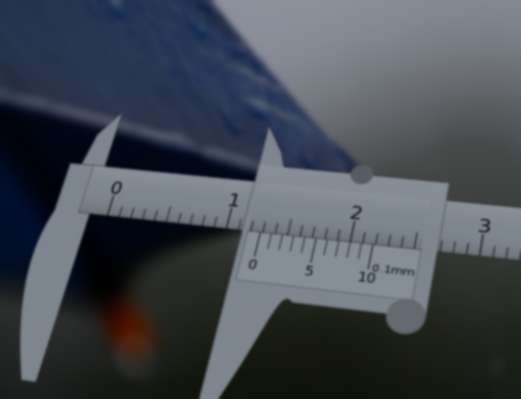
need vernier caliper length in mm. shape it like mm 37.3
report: mm 12.8
